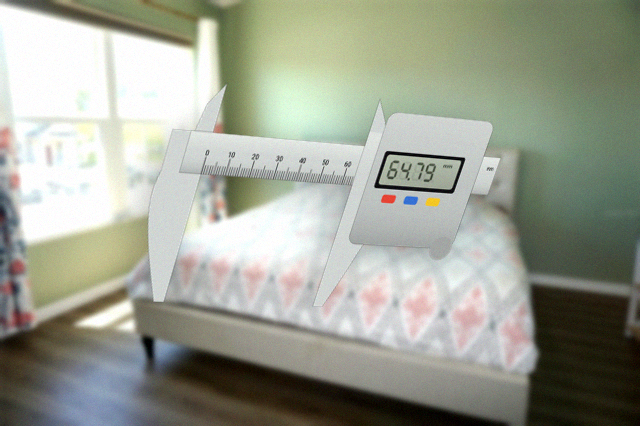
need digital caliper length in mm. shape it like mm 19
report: mm 64.79
